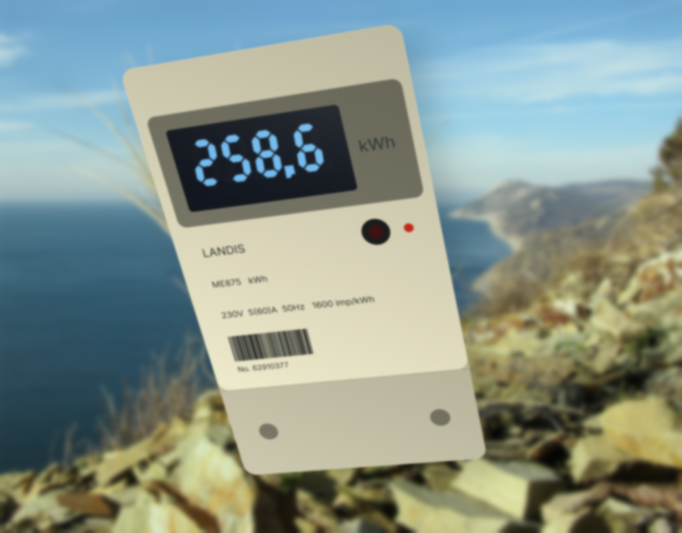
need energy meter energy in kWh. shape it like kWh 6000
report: kWh 258.6
